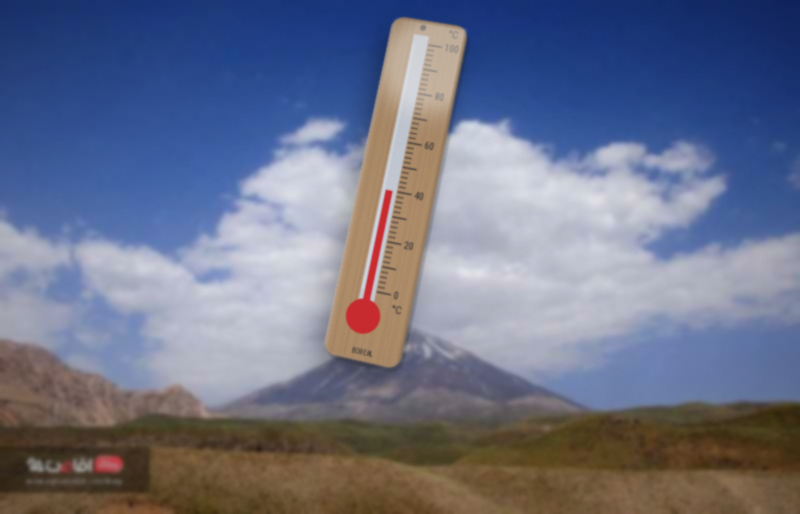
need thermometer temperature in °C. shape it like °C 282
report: °C 40
